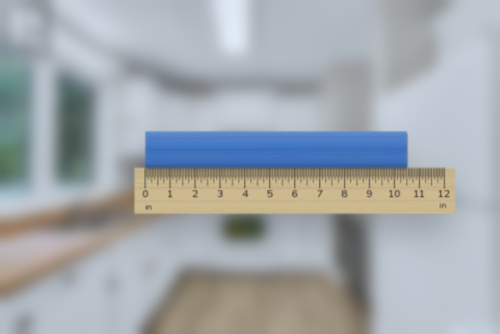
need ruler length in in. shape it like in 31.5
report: in 10.5
